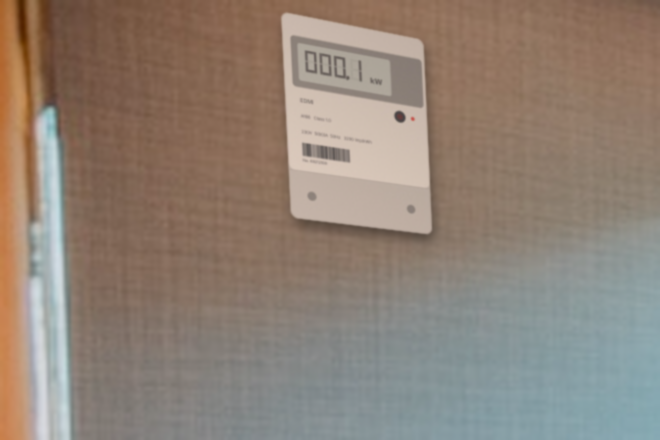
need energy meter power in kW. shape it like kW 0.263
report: kW 0.1
